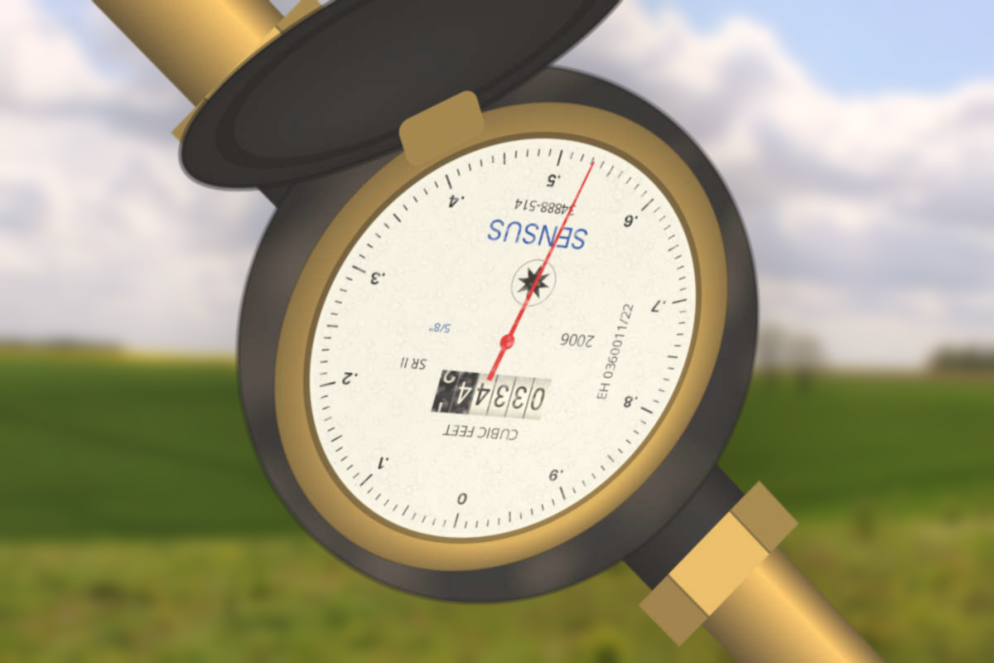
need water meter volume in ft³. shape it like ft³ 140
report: ft³ 33441.53
